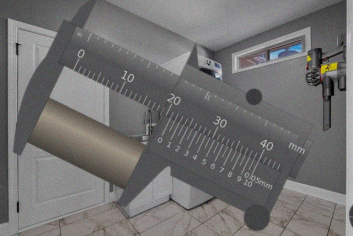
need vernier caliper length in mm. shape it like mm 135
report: mm 21.0
